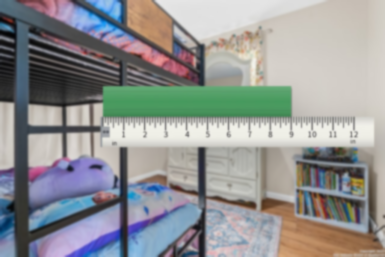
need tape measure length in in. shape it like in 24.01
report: in 9
